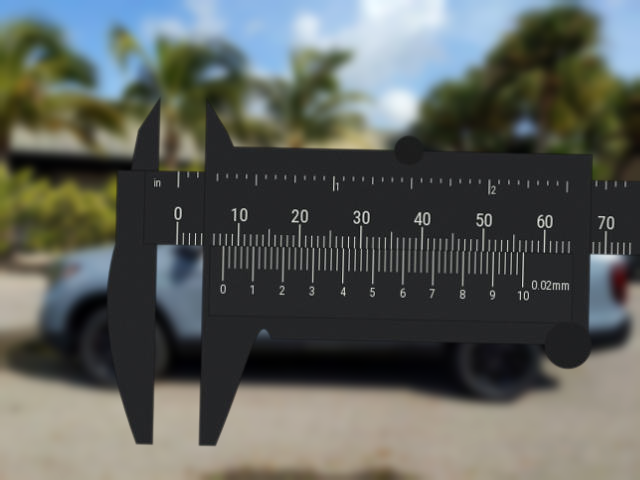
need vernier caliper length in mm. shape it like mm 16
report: mm 7.6
